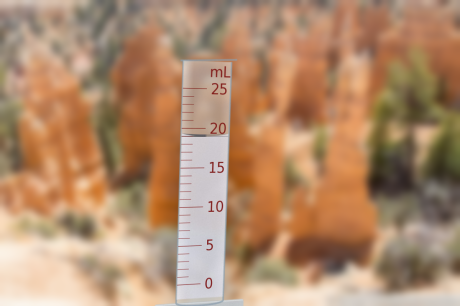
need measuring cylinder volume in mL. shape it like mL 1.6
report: mL 19
